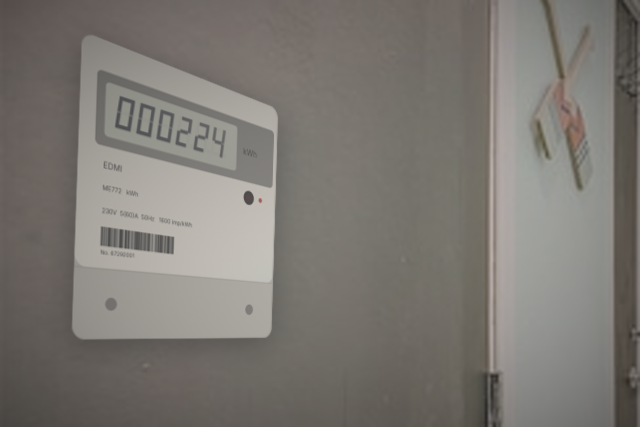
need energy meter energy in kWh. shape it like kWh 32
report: kWh 224
